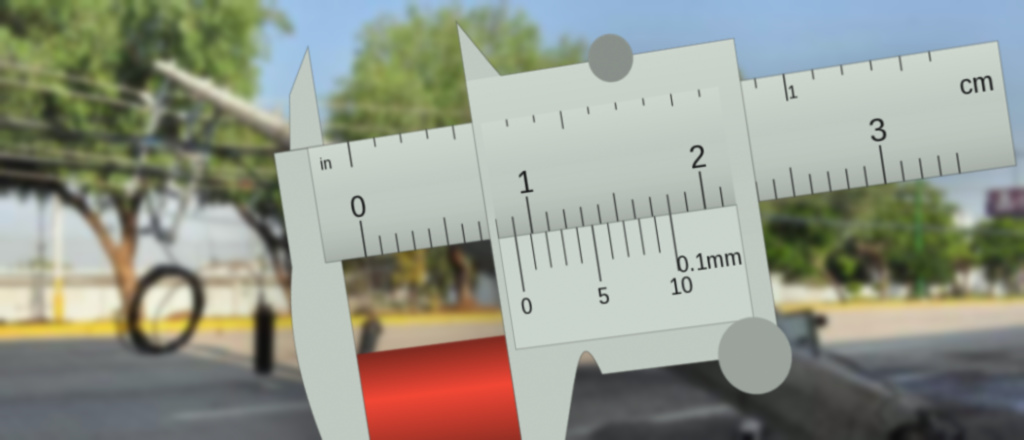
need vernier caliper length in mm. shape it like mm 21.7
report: mm 9.0
